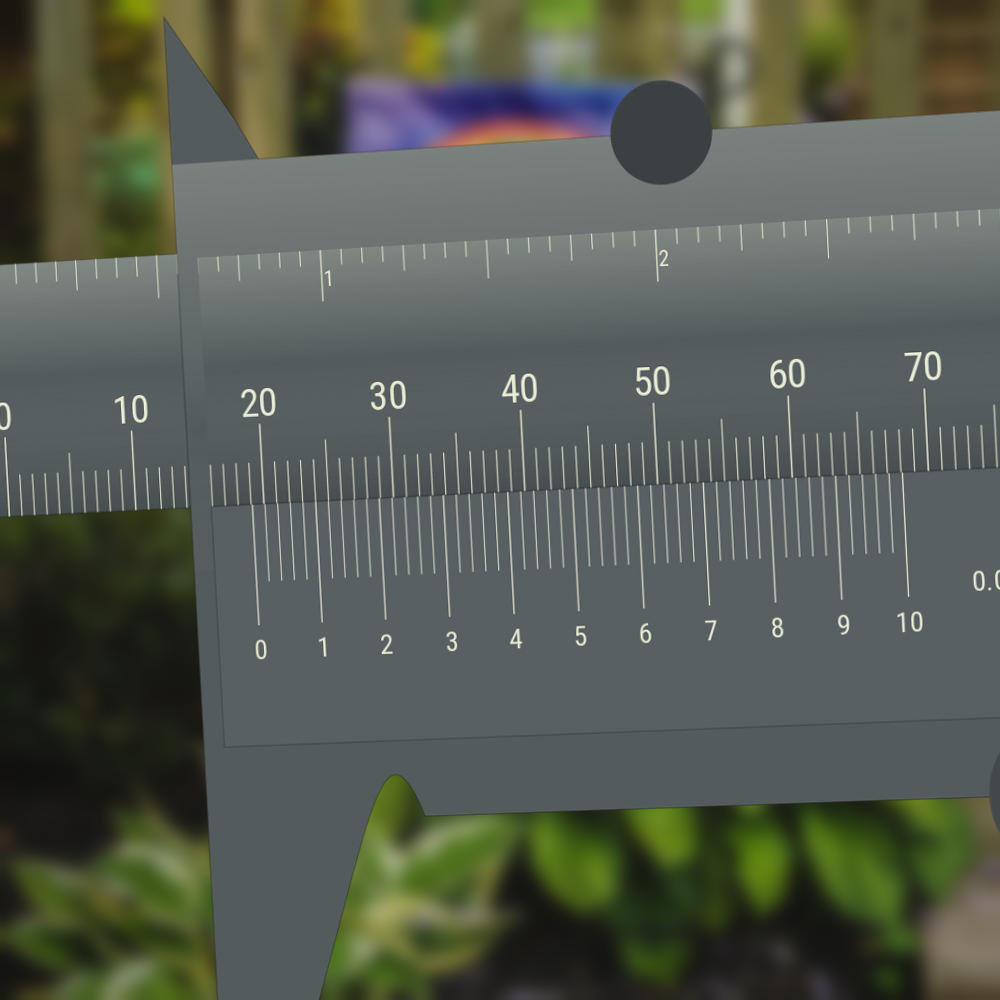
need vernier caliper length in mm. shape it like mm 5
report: mm 19.1
